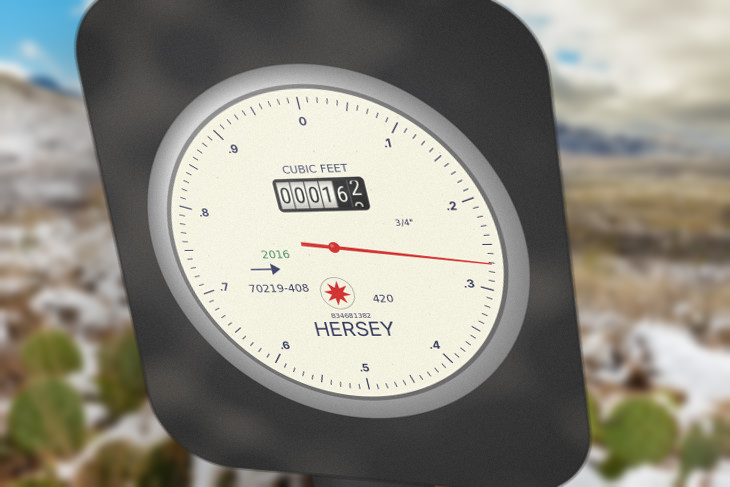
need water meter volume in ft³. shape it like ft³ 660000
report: ft³ 162.27
